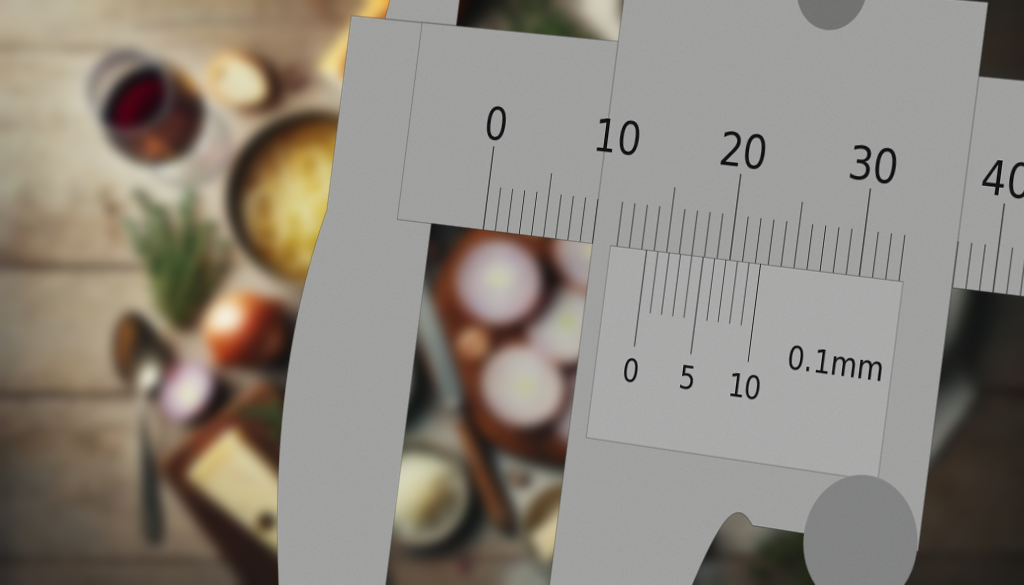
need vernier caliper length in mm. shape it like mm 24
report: mm 13.4
